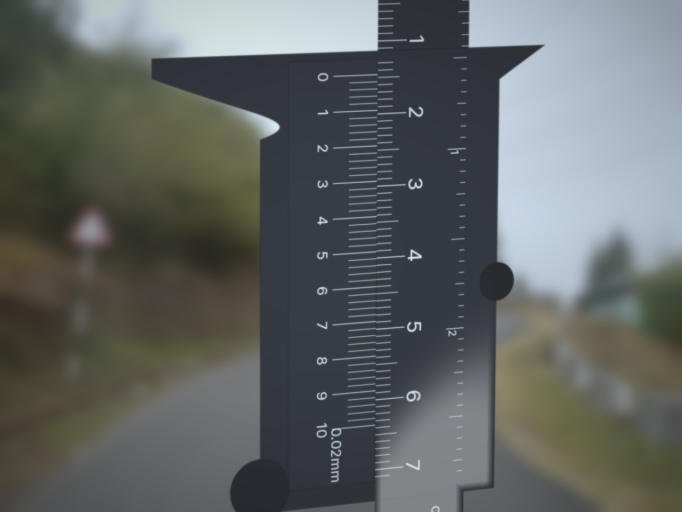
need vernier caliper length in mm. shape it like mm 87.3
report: mm 14.6
